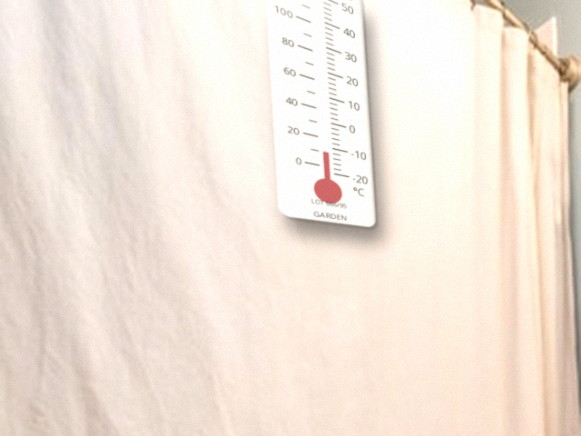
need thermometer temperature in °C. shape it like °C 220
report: °C -12
